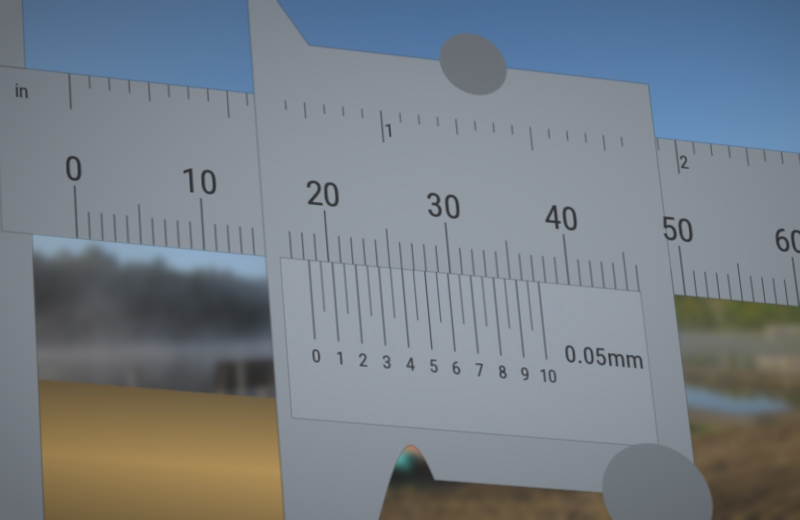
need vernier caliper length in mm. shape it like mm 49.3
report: mm 18.4
